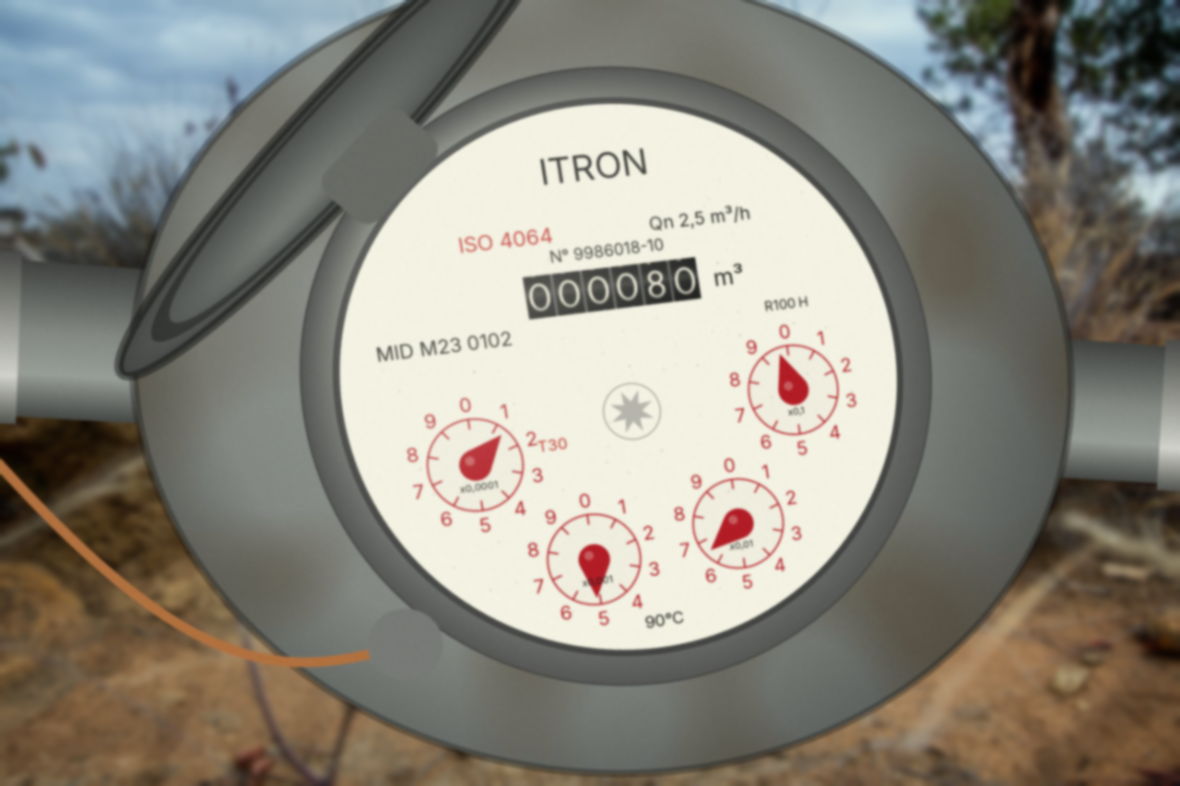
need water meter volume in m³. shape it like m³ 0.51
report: m³ 79.9651
